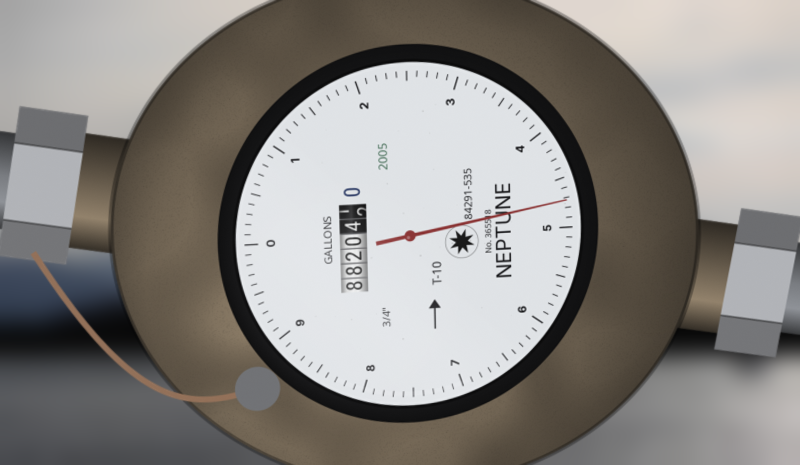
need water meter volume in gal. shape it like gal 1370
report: gal 8820414.7
